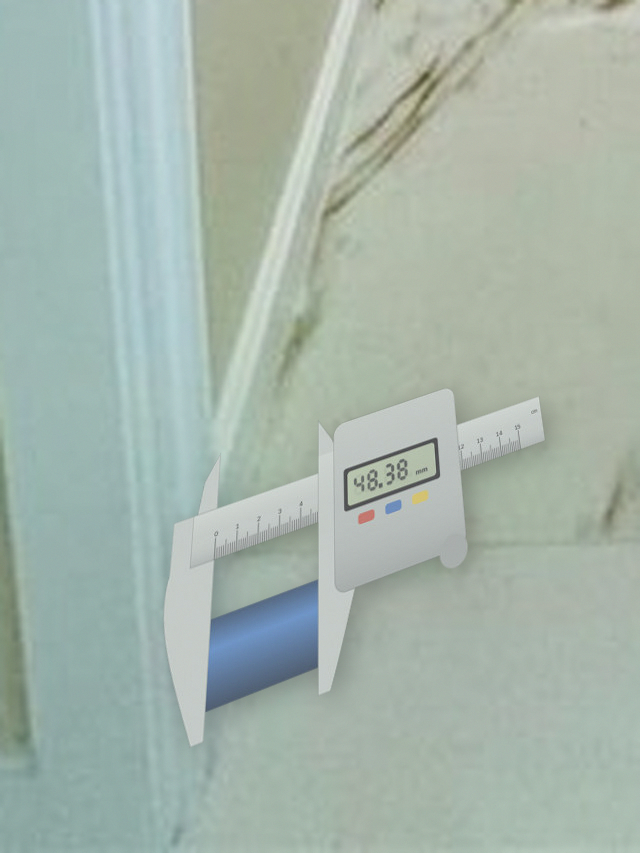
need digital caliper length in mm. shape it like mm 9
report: mm 48.38
